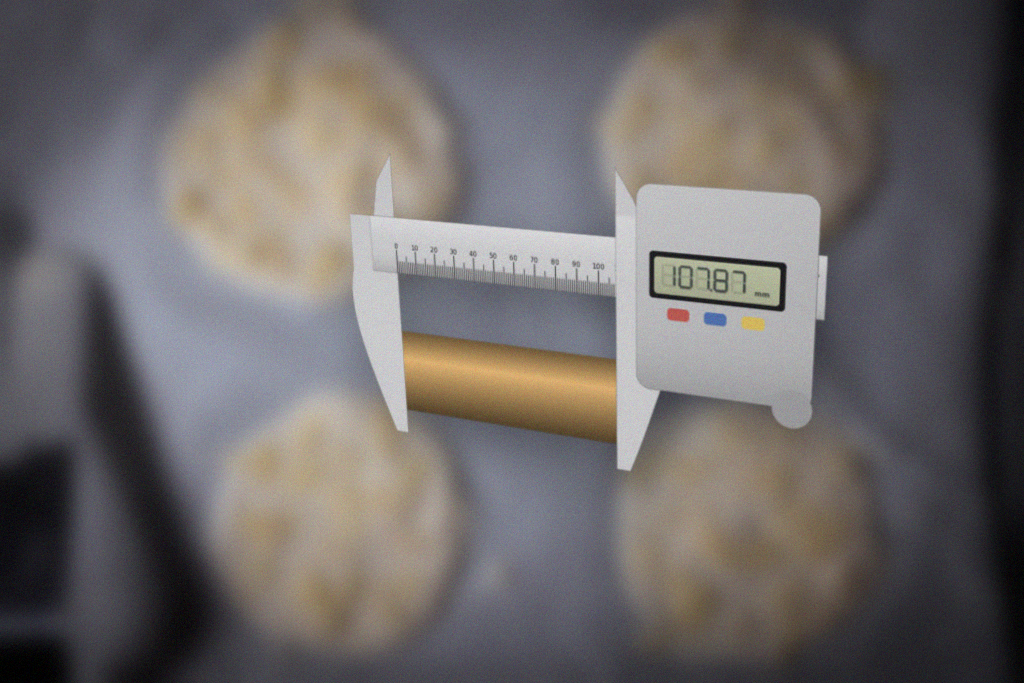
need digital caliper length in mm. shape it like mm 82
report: mm 107.87
